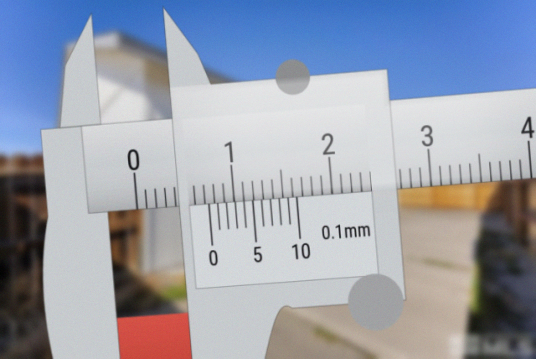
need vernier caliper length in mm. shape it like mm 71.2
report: mm 7.4
